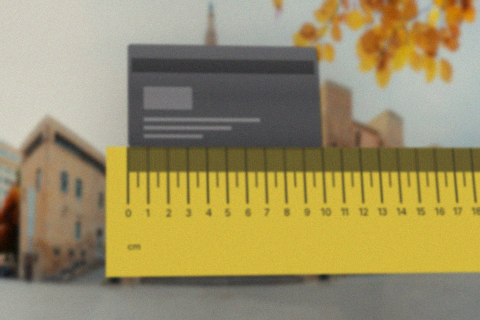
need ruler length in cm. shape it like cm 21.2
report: cm 10
